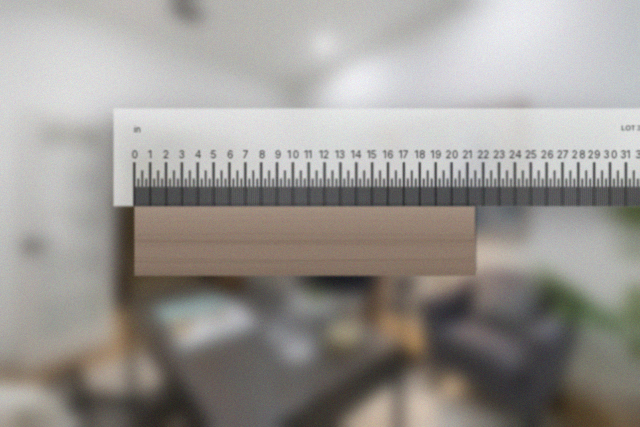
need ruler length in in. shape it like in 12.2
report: in 21.5
